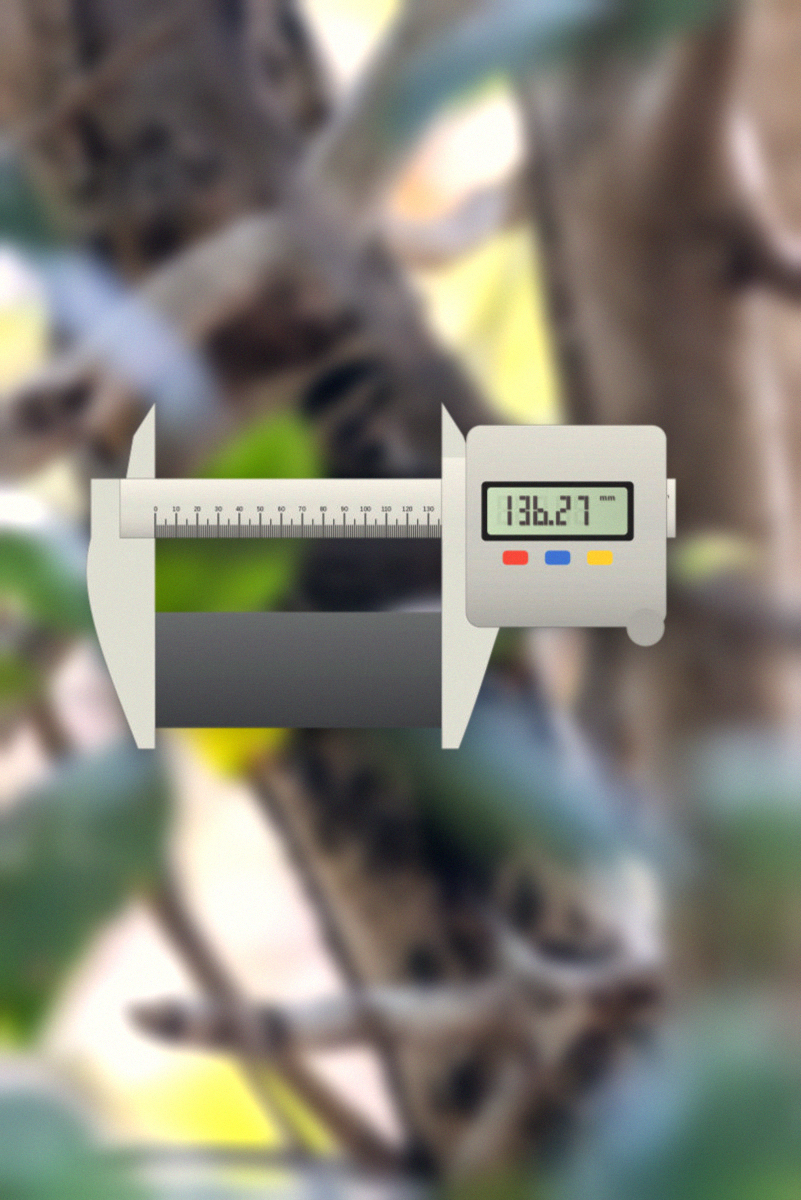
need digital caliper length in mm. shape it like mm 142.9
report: mm 136.27
